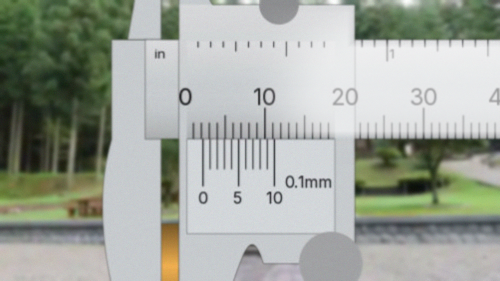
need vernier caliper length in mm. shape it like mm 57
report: mm 2.2
